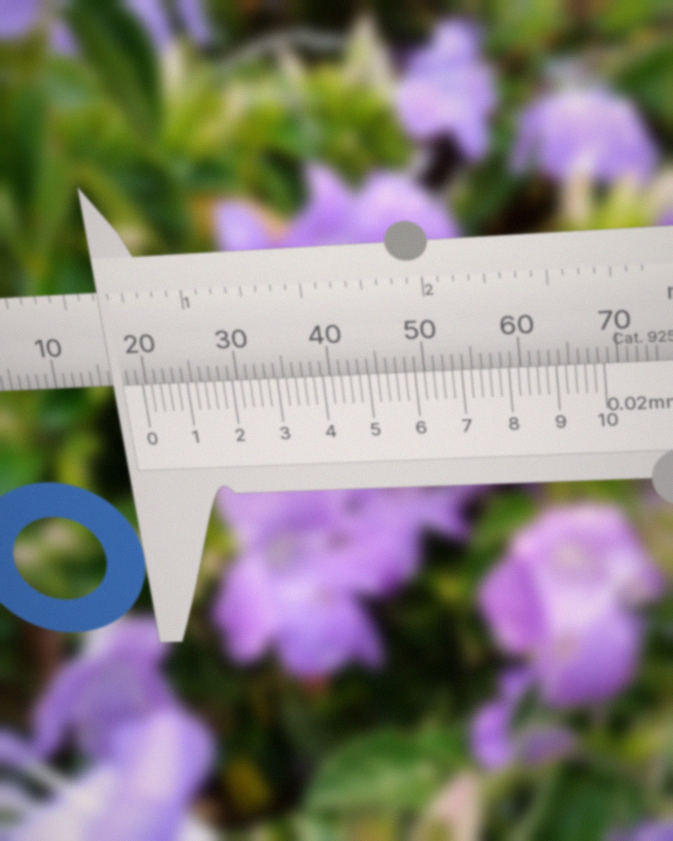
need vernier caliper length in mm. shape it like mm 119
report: mm 19.6
